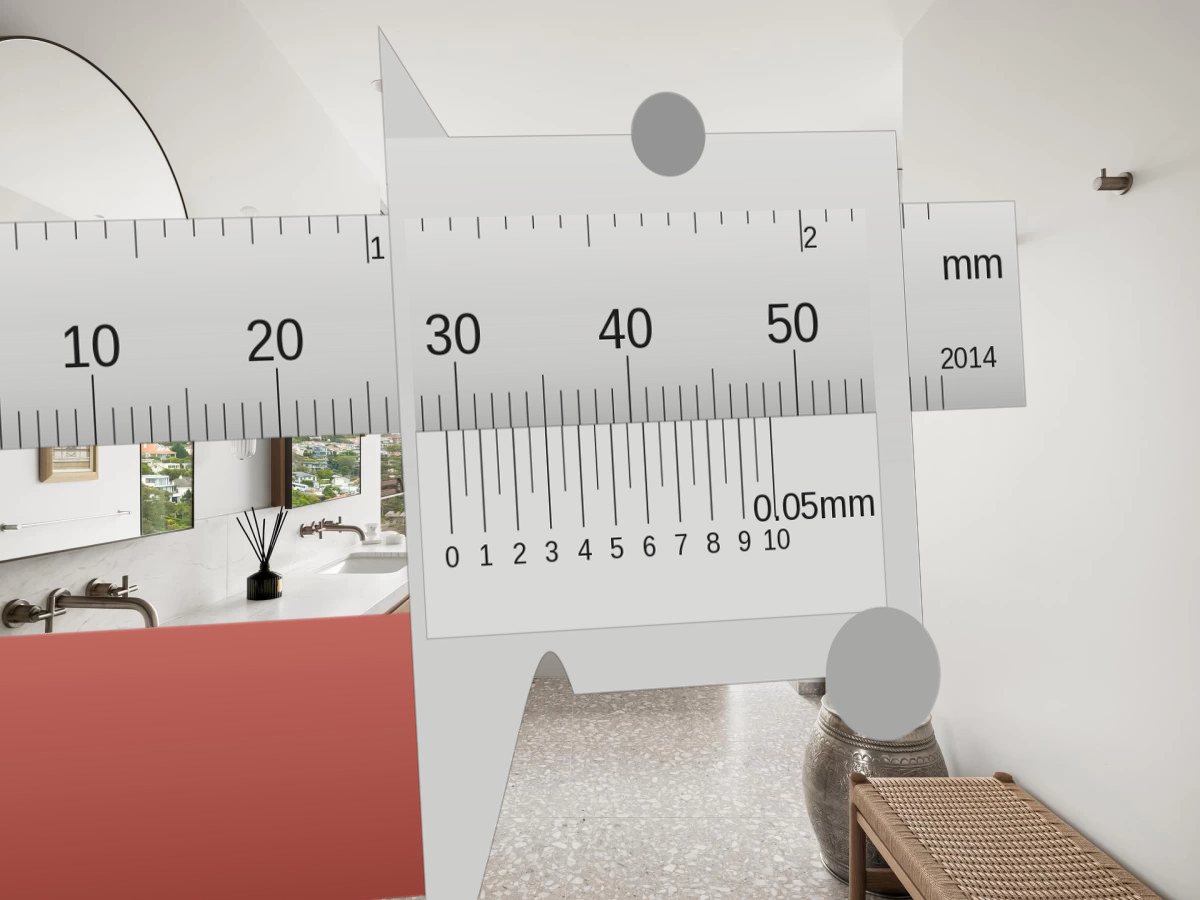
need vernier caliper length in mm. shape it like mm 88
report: mm 29.3
